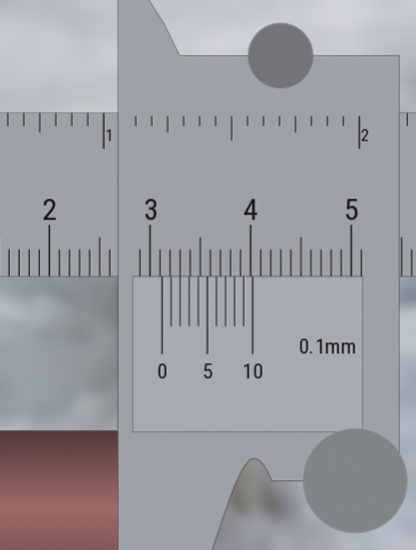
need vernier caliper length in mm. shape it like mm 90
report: mm 31.2
